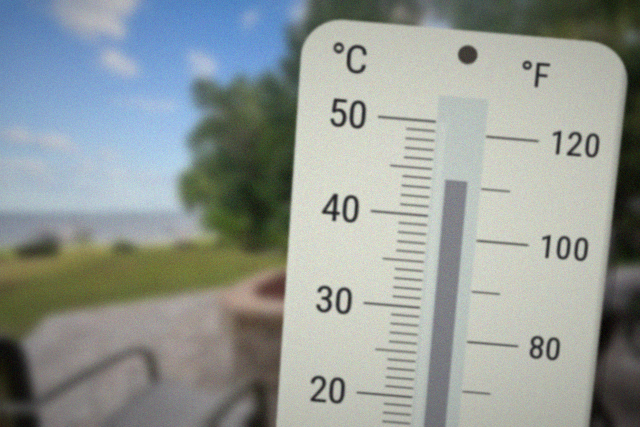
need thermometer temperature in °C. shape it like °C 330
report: °C 44
